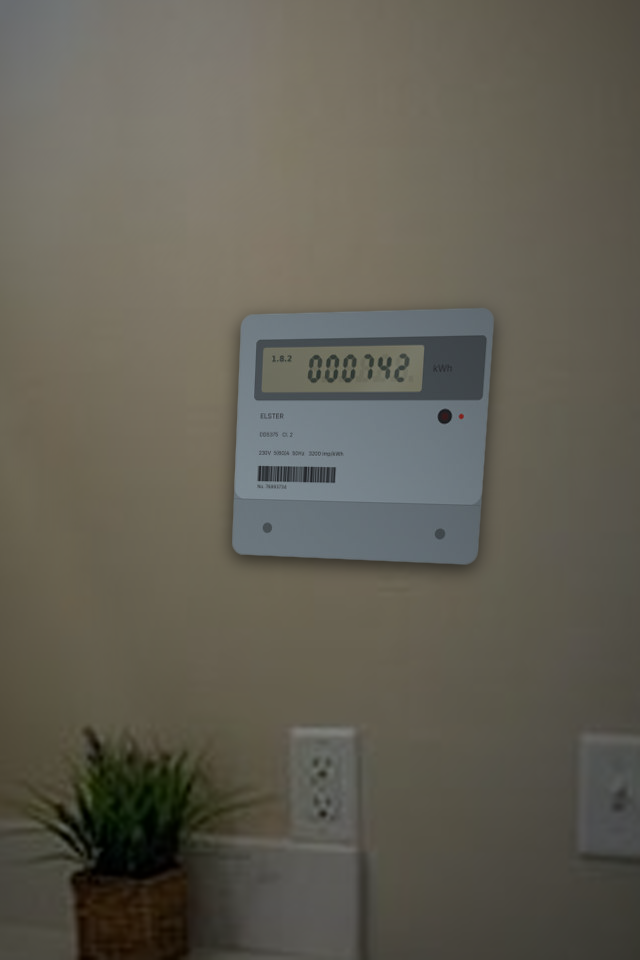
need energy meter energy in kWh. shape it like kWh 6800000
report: kWh 742
